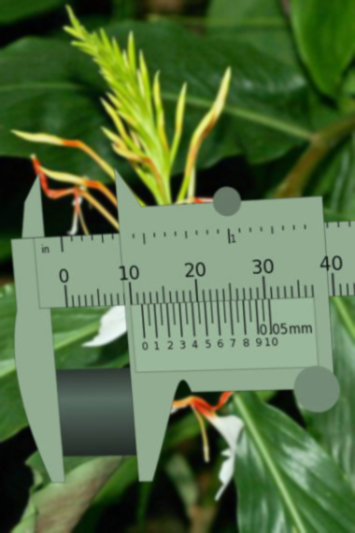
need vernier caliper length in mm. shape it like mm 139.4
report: mm 11.6
